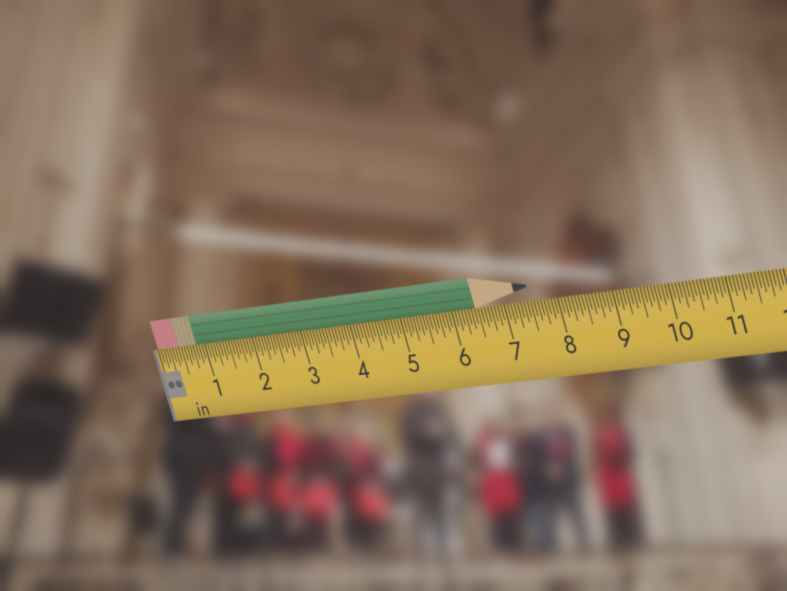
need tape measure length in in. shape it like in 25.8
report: in 7.5
